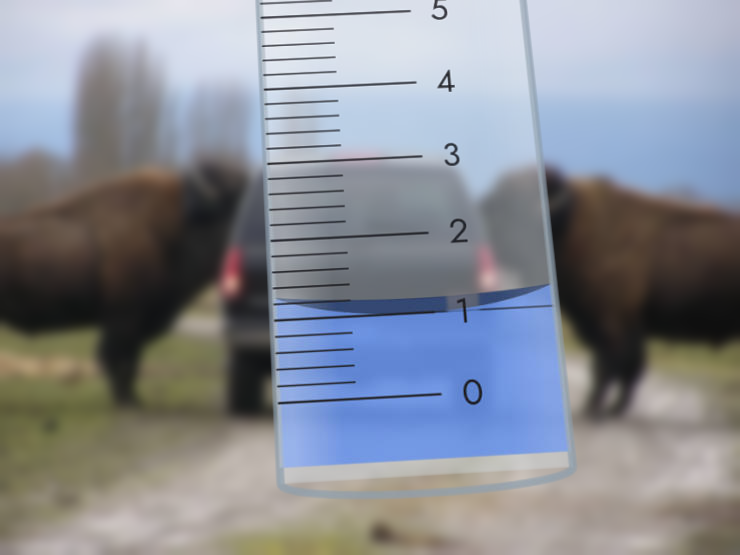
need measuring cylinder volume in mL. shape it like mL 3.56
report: mL 1
